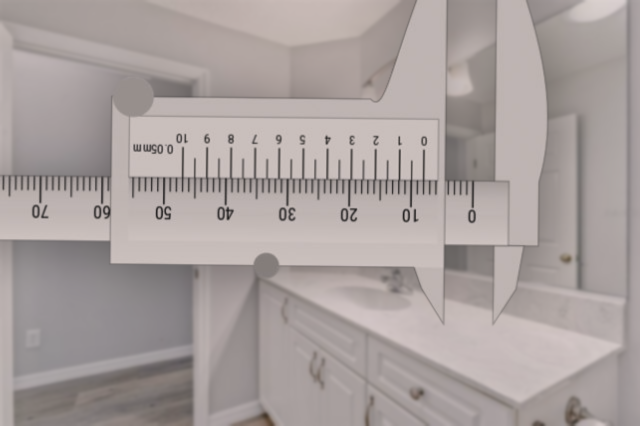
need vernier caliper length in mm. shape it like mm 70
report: mm 8.0
